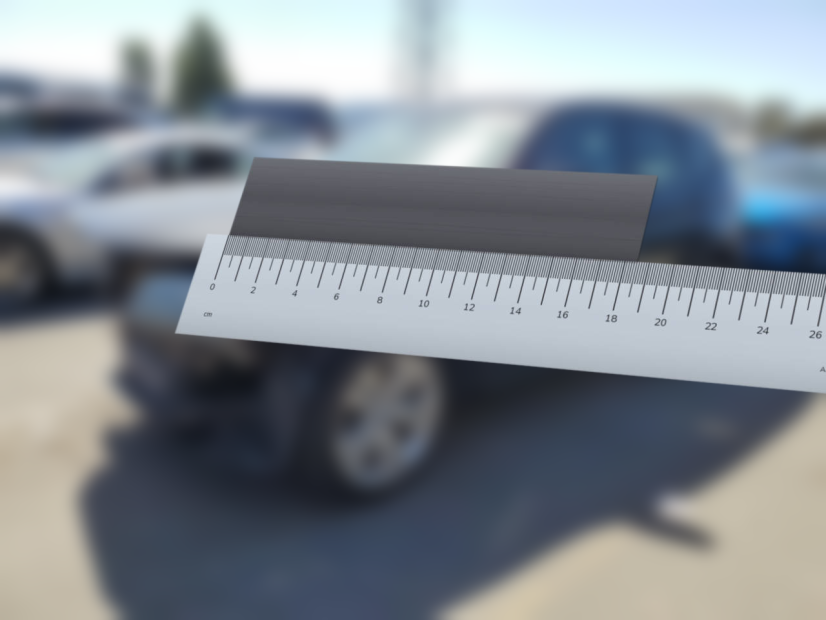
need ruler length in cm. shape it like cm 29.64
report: cm 18.5
